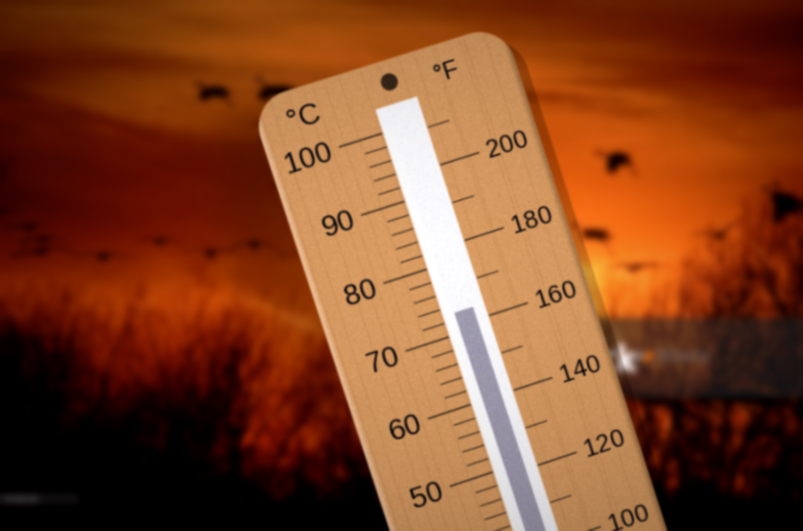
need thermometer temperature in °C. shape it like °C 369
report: °C 73
